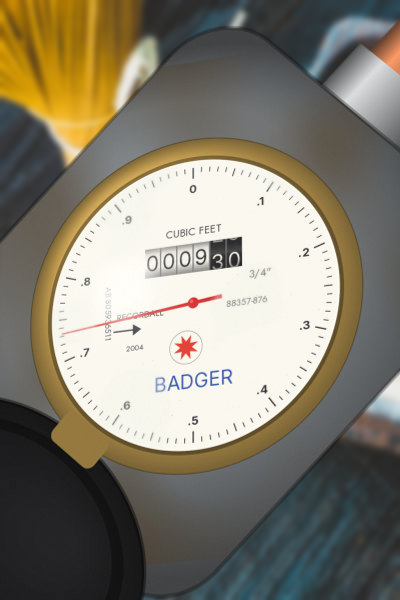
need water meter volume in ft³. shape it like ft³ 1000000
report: ft³ 929.73
